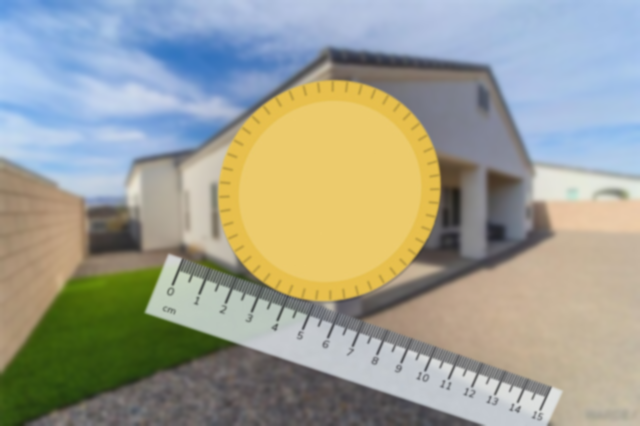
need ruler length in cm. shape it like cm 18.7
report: cm 8
